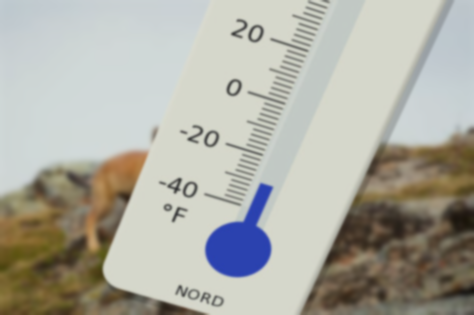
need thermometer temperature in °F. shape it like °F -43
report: °F -30
